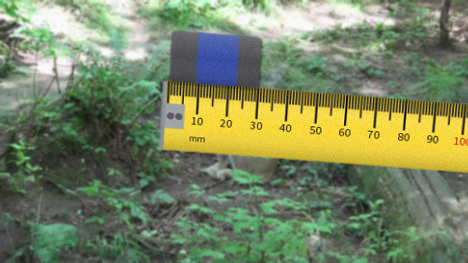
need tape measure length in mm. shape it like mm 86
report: mm 30
